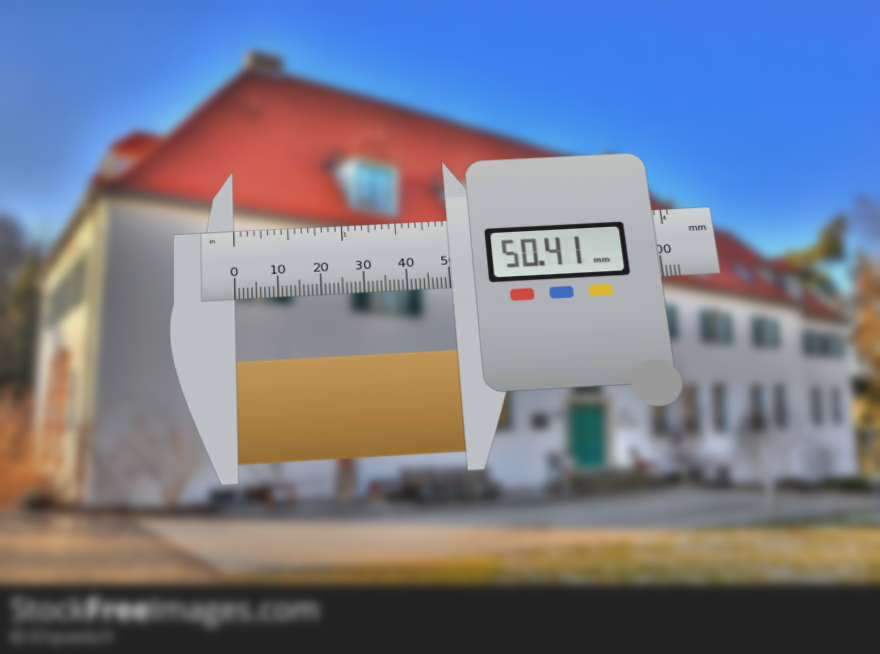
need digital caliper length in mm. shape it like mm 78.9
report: mm 50.41
